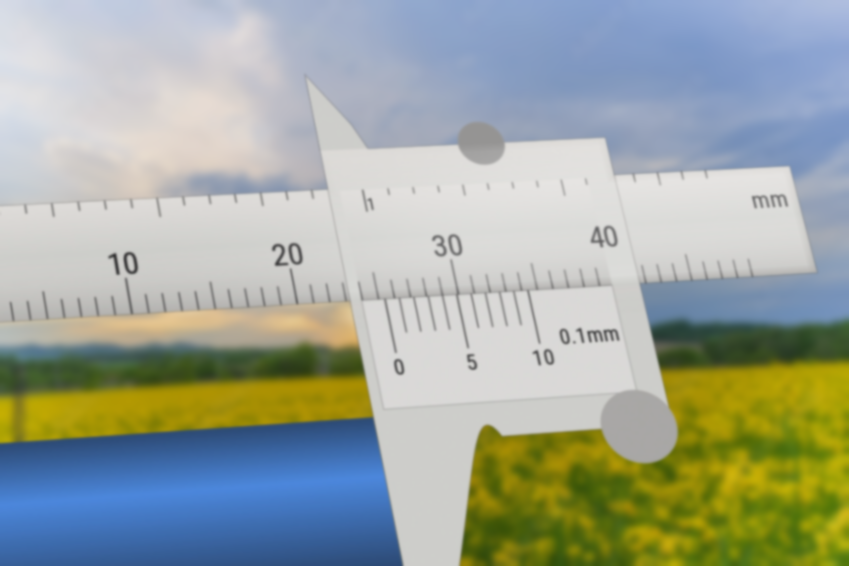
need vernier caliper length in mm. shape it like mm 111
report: mm 25.4
